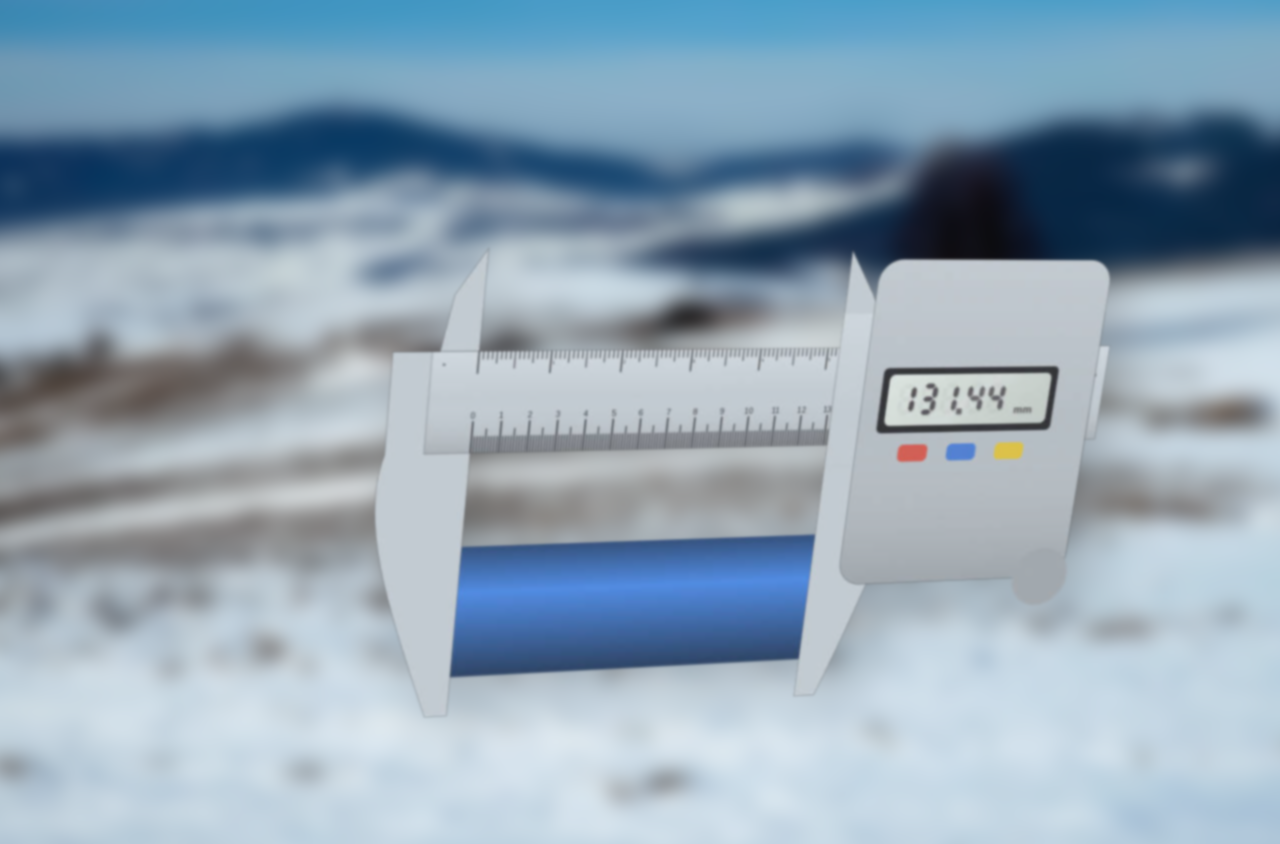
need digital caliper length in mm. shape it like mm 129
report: mm 131.44
